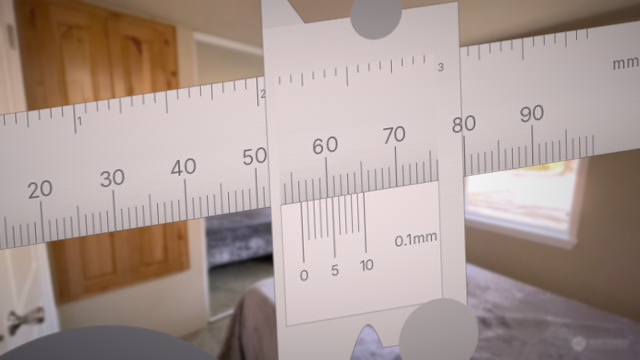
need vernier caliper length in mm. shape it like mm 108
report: mm 56.2
